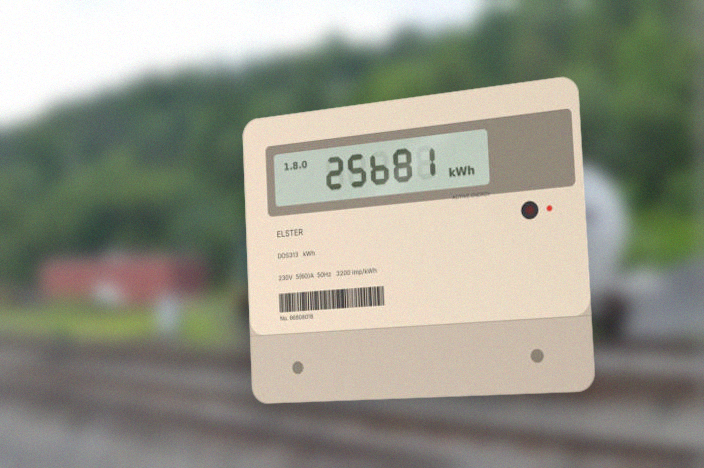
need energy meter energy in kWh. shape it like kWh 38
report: kWh 25681
